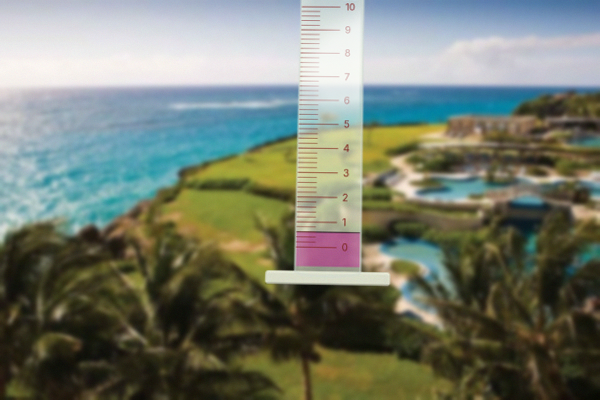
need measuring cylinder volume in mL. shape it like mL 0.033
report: mL 0.6
